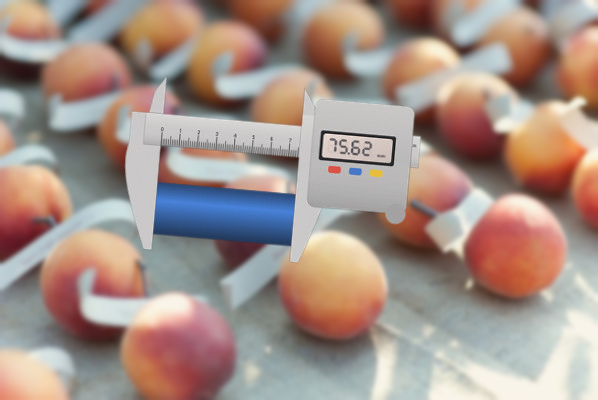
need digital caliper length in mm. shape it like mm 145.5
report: mm 75.62
